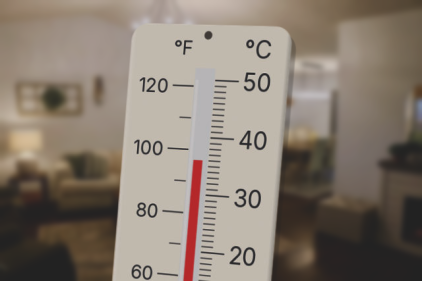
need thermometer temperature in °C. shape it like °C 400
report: °C 36
